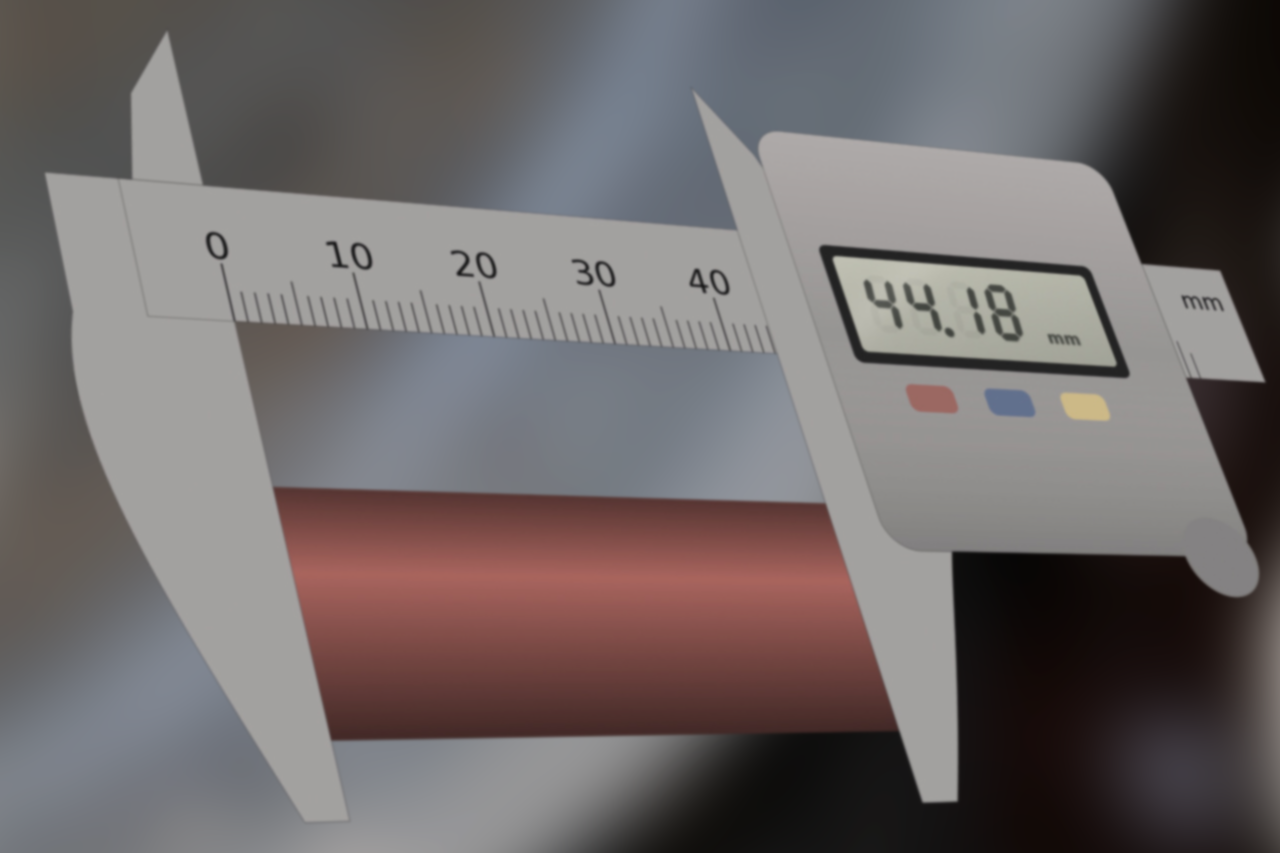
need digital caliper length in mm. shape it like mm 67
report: mm 44.18
